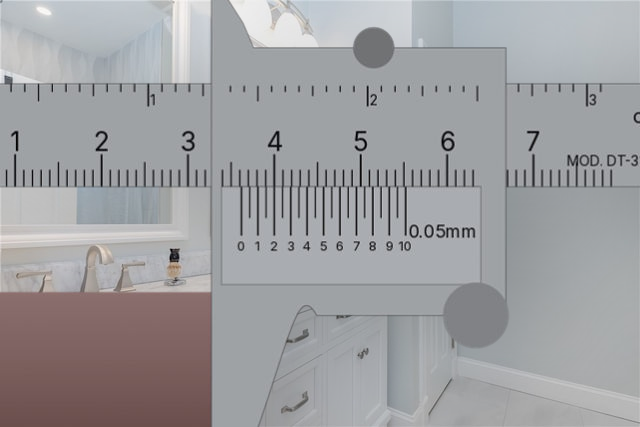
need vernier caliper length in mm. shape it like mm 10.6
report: mm 36.2
